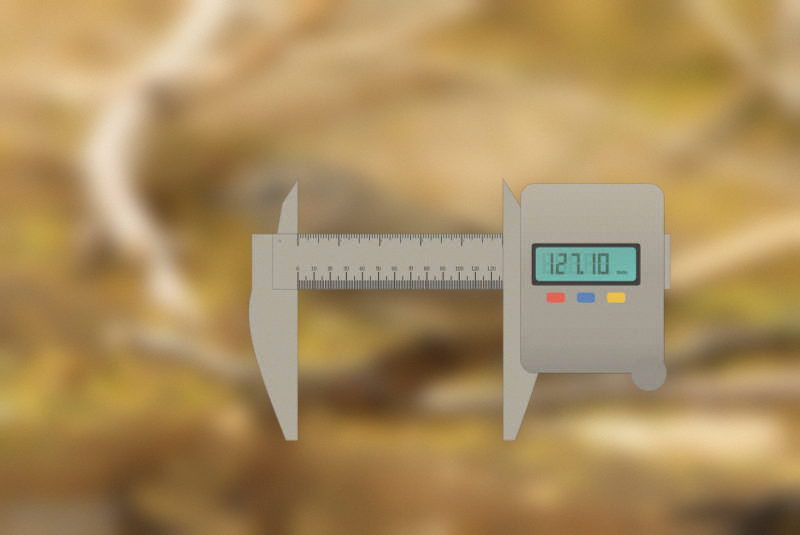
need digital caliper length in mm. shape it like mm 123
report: mm 127.10
